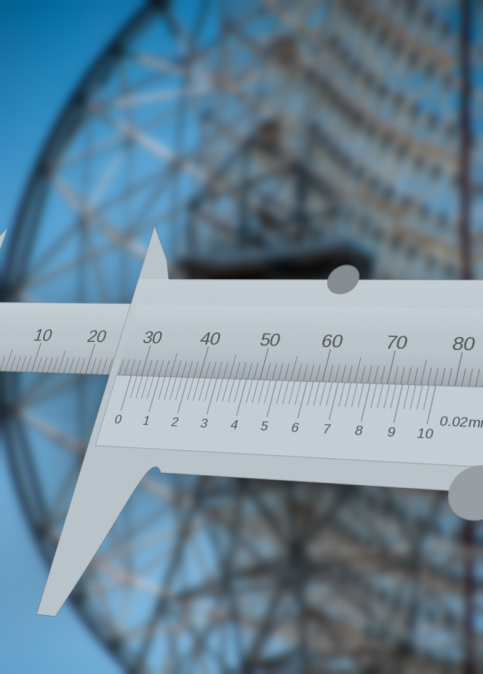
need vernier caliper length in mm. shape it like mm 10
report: mm 28.2
